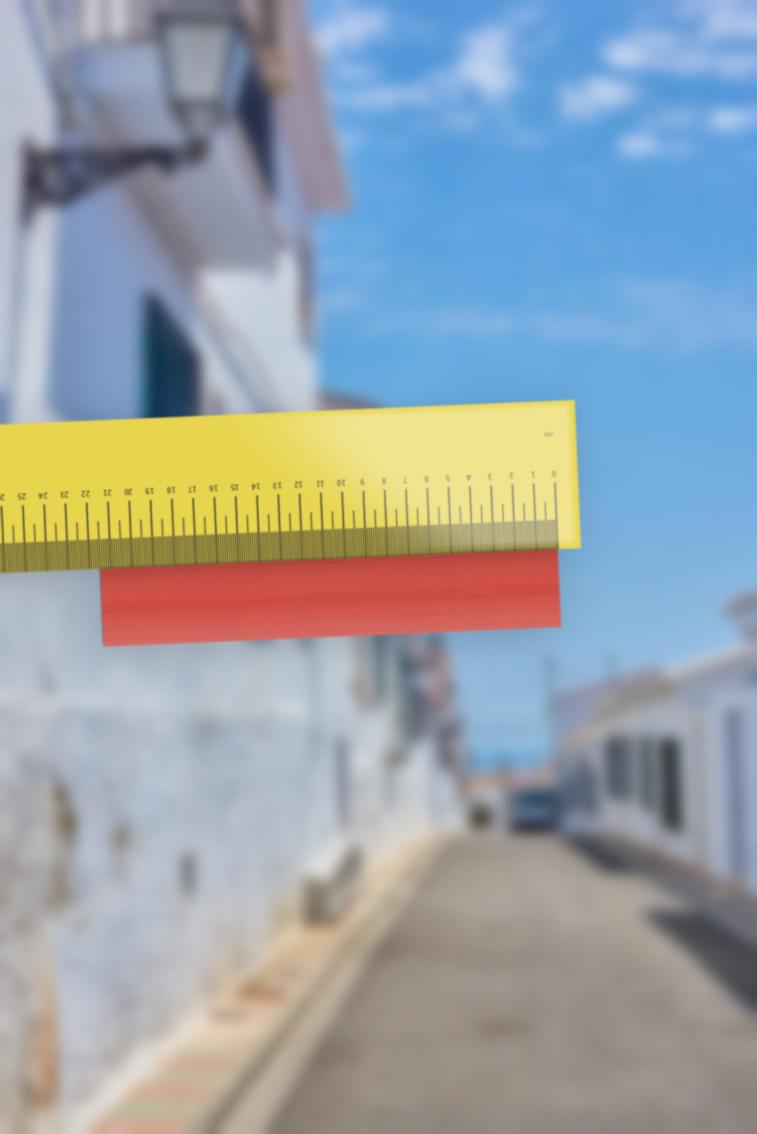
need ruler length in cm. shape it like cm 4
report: cm 21.5
